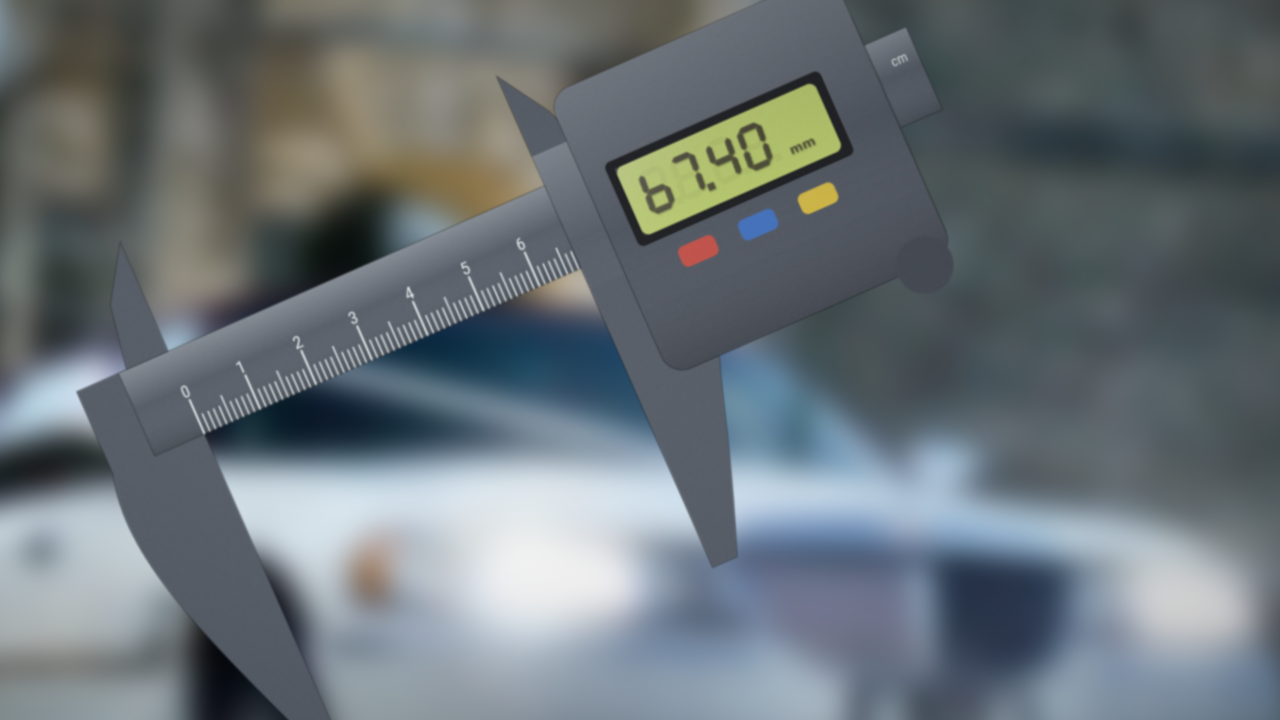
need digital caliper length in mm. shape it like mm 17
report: mm 67.40
